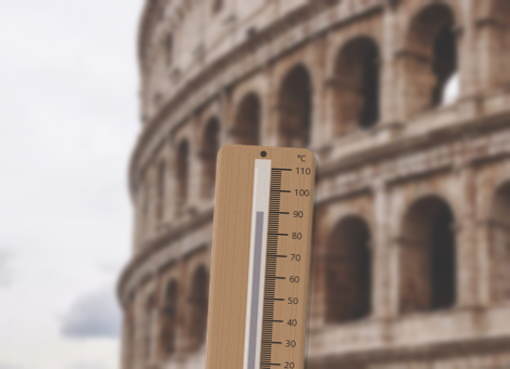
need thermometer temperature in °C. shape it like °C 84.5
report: °C 90
